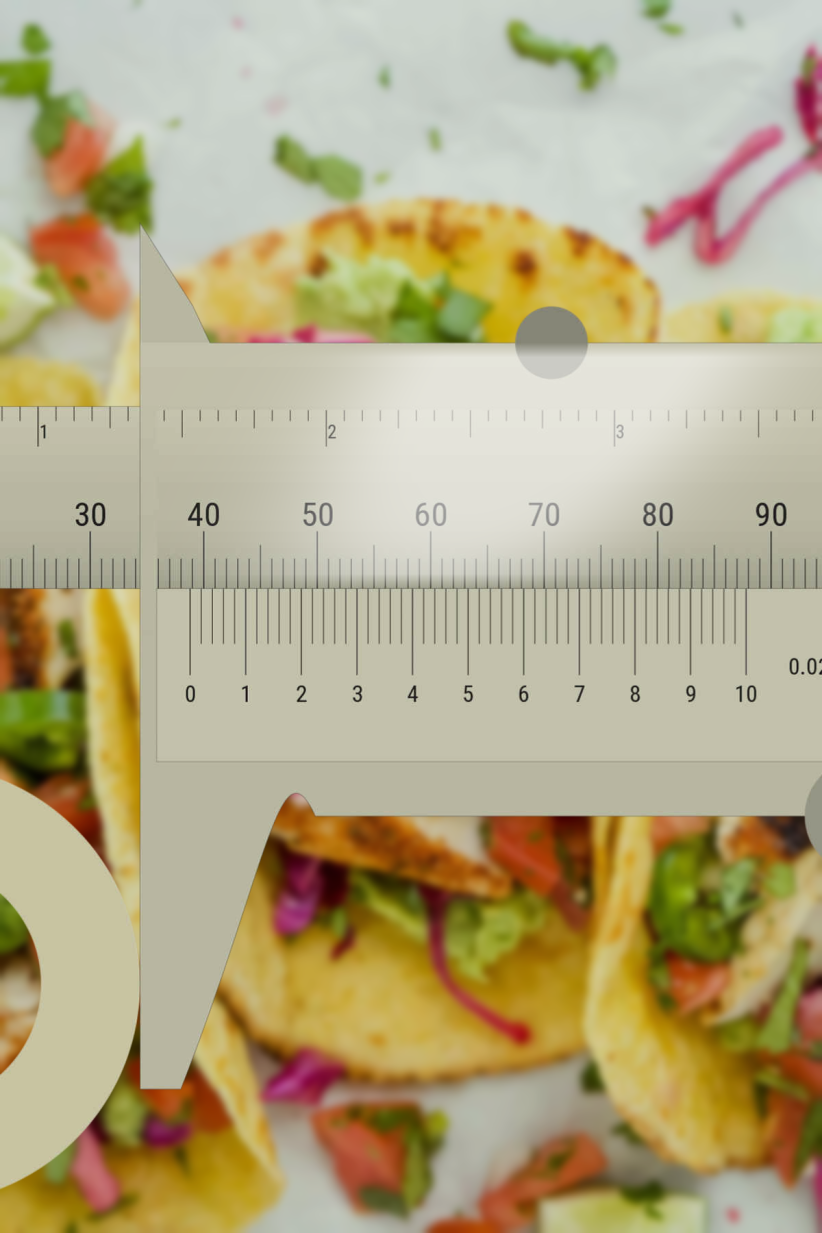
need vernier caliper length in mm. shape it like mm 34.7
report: mm 38.8
